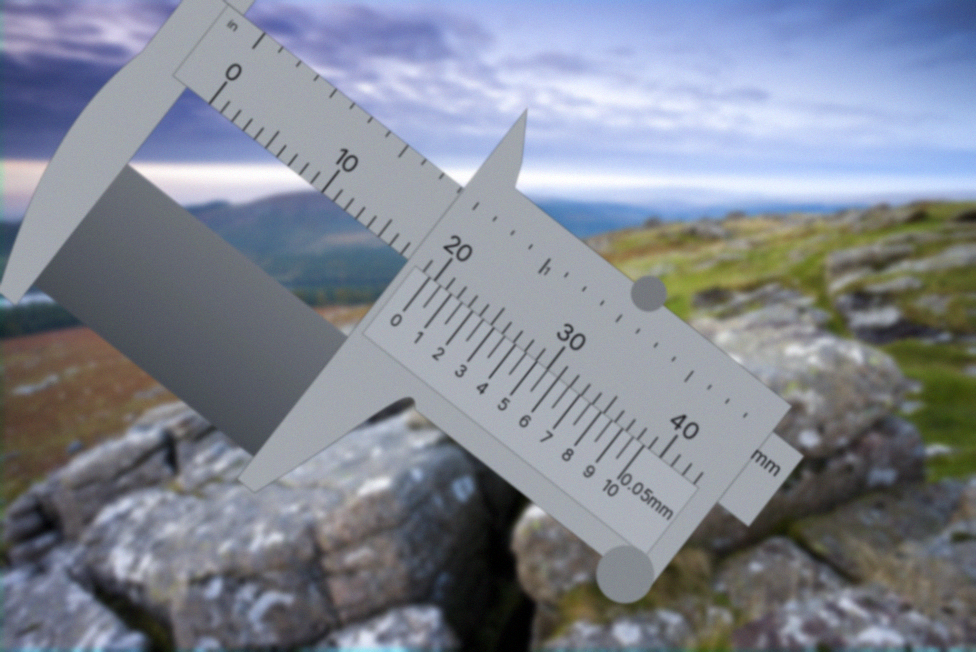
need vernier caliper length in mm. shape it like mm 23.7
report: mm 19.6
